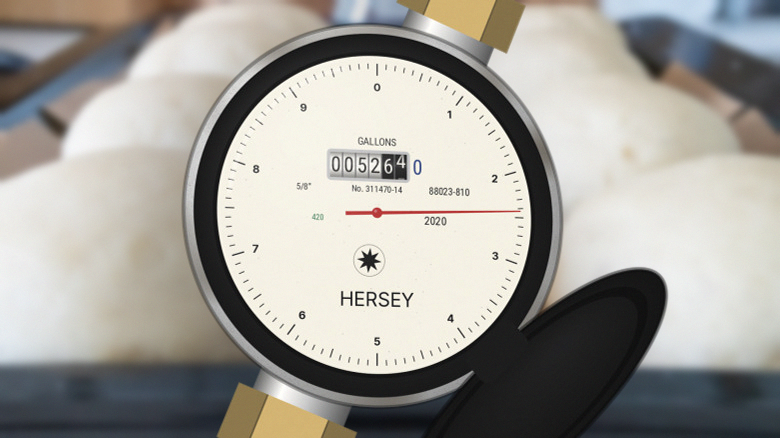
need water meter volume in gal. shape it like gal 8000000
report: gal 52642.4
